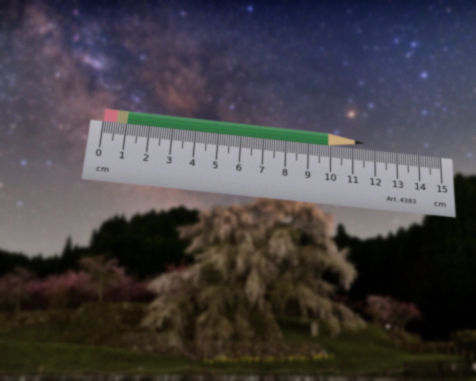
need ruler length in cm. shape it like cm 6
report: cm 11.5
